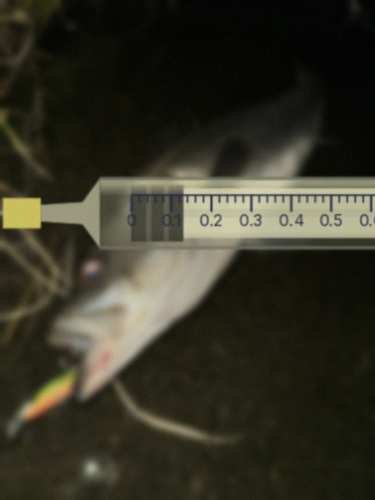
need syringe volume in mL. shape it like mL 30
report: mL 0
